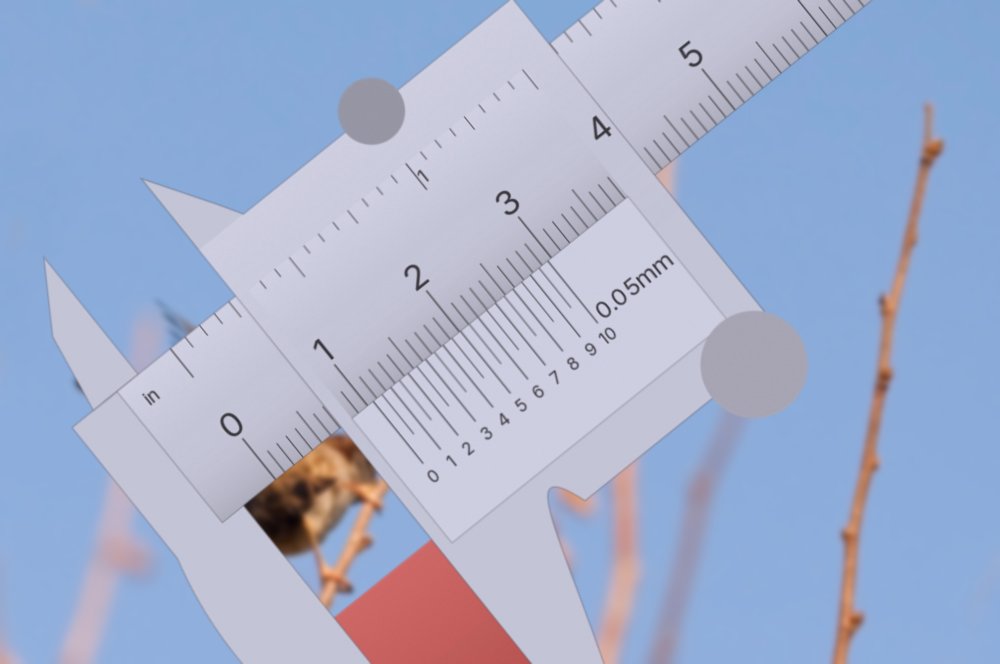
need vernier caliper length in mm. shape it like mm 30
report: mm 10.6
